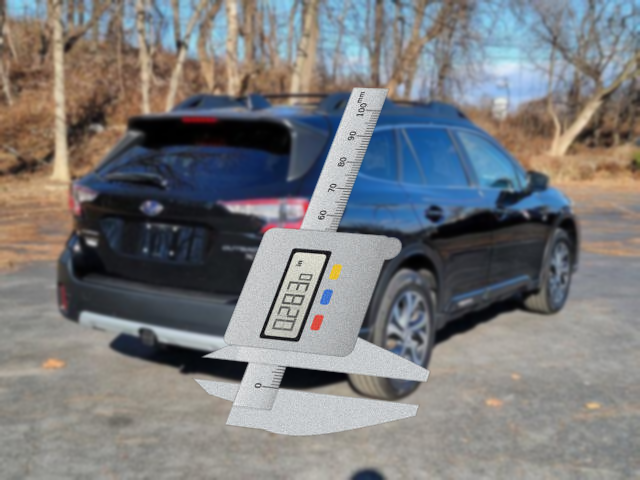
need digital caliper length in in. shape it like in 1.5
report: in 0.2830
